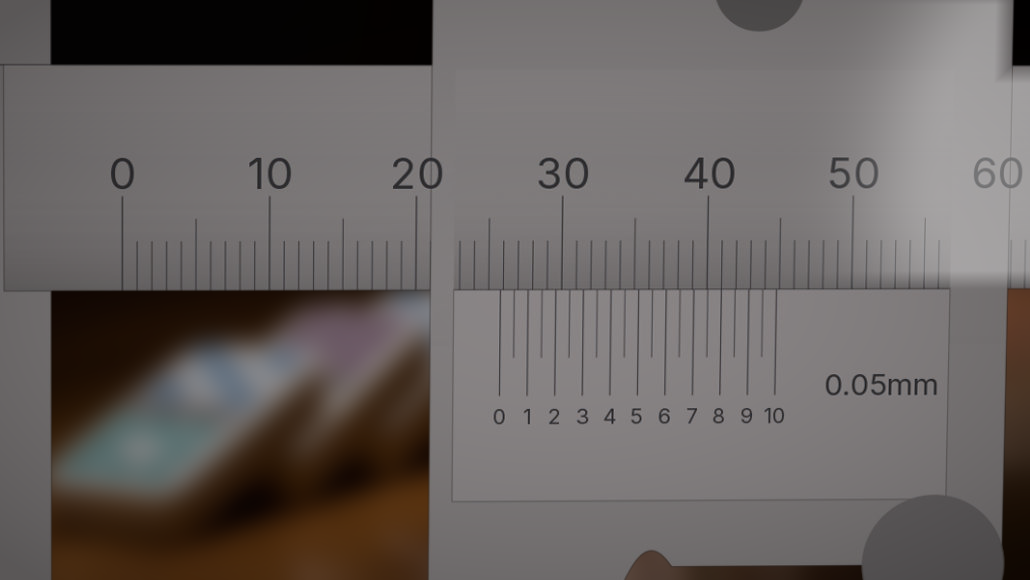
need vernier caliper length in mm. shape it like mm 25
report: mm 25.8
